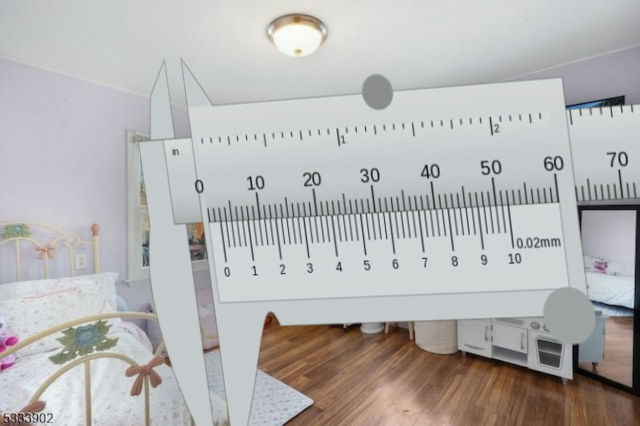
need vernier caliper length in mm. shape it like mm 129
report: mm 3.0
